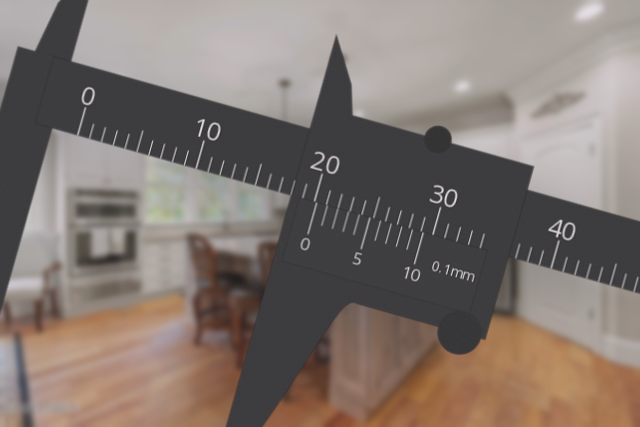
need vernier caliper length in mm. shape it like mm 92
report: mm 20.2
